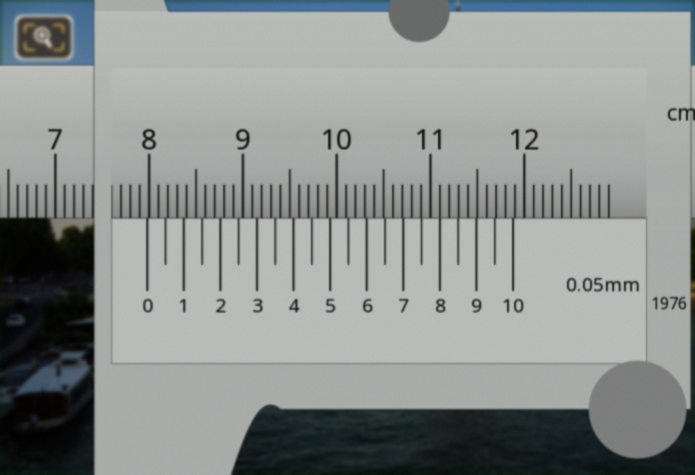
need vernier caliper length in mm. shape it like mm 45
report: mm 79.8
